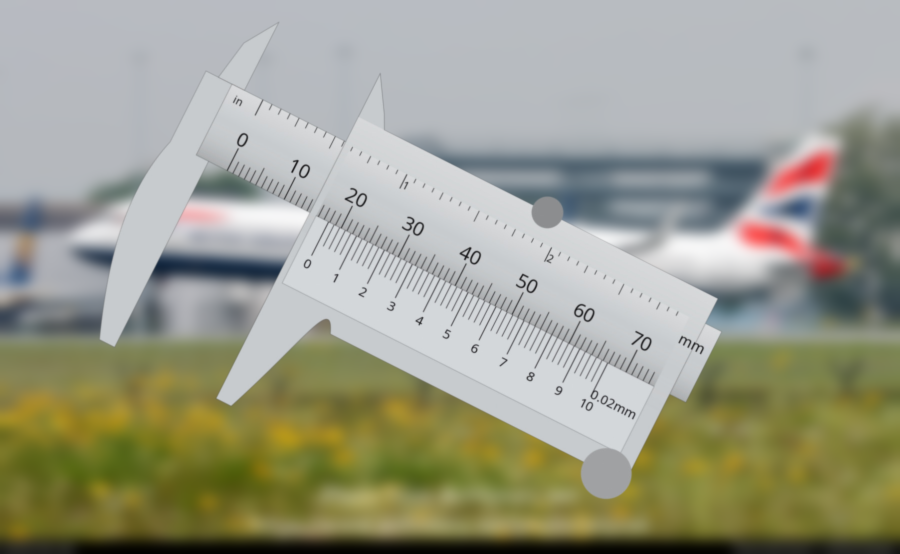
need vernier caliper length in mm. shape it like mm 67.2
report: mm 17.8
